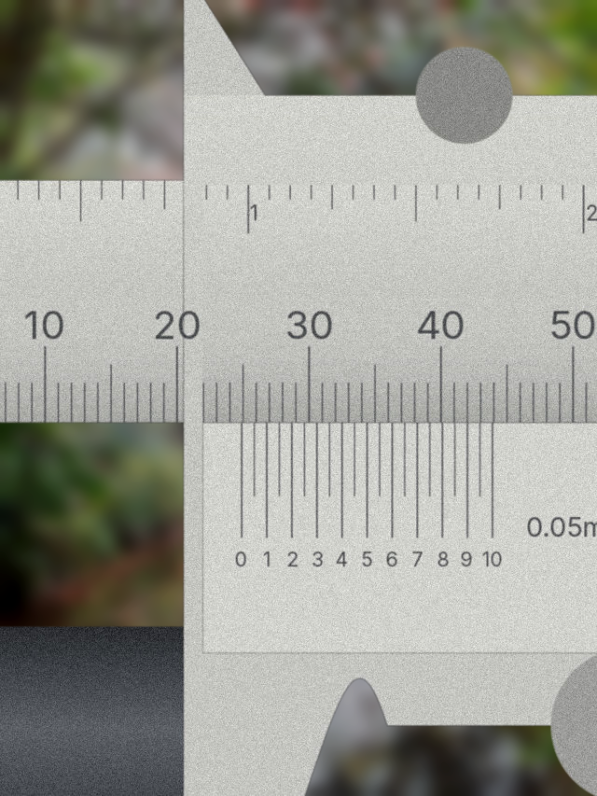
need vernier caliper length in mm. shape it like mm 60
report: mm 24.9
